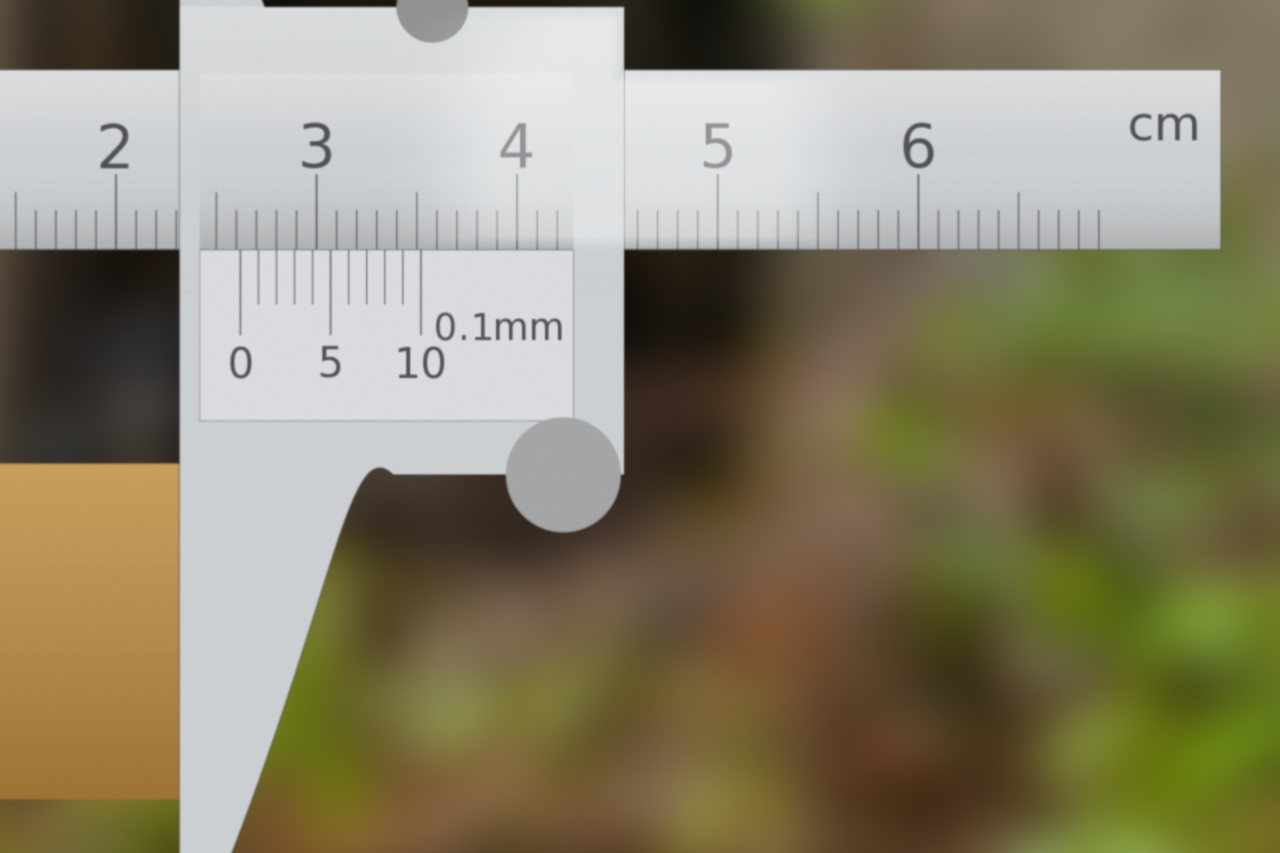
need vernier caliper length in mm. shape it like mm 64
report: mm 26.2
